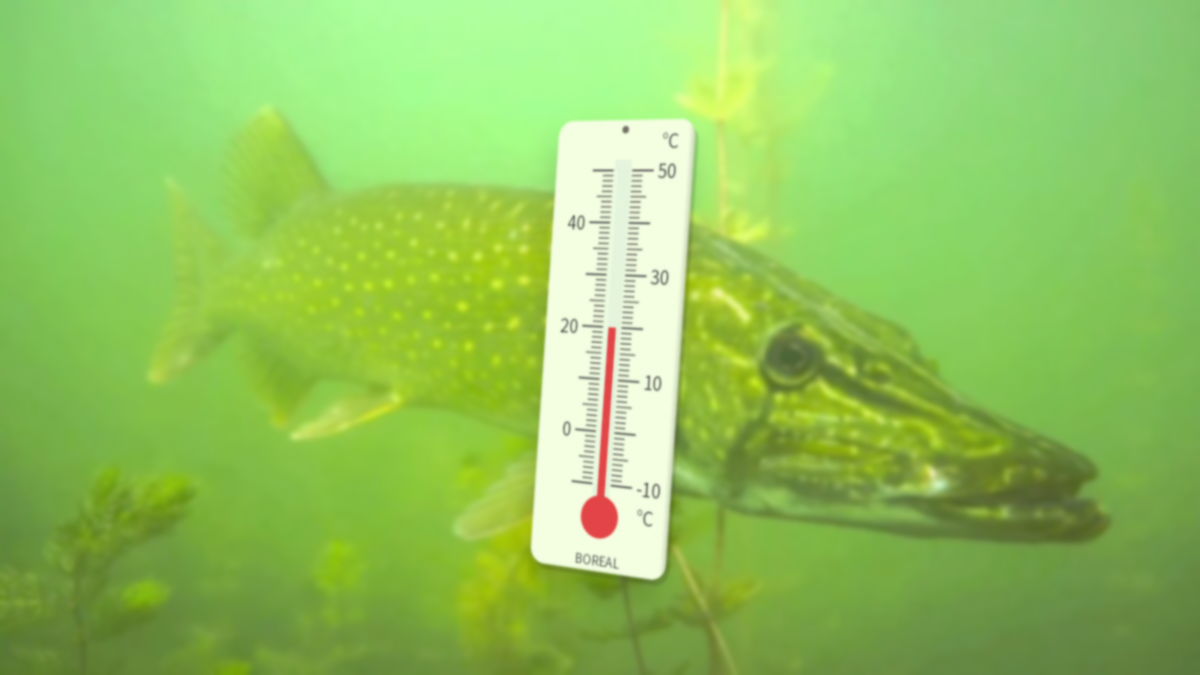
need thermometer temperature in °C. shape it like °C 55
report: °C 20
